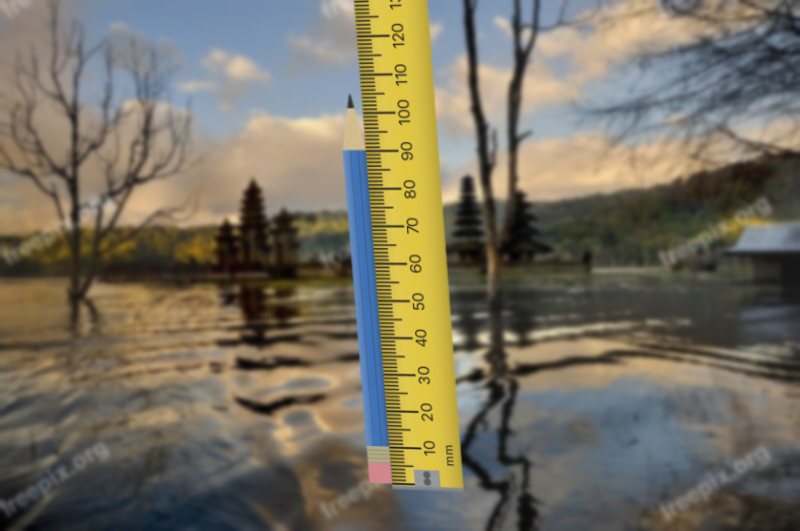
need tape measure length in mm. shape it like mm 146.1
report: mm 105
